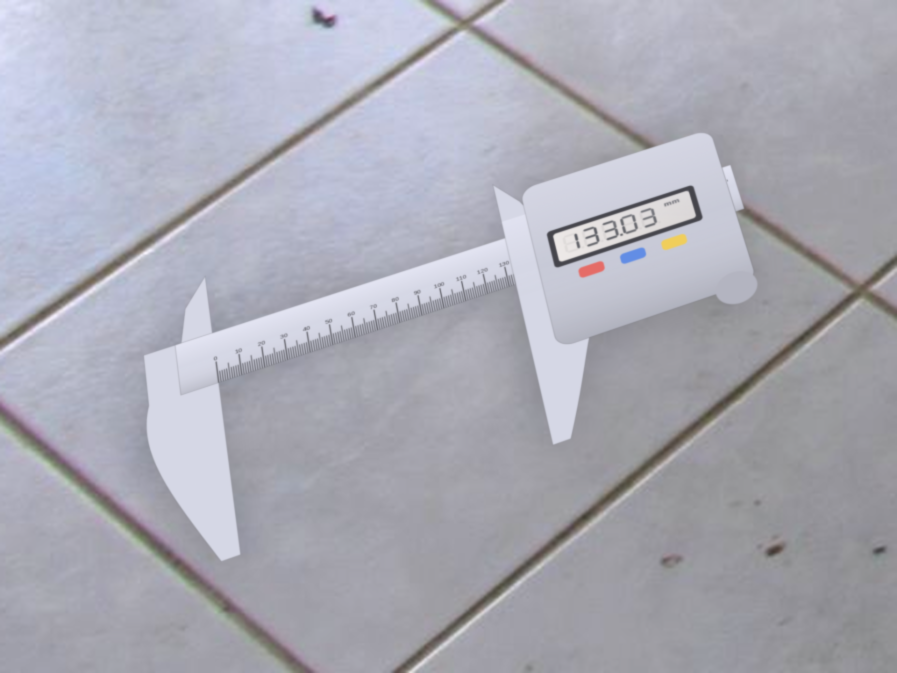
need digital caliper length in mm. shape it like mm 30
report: mm 133.03
